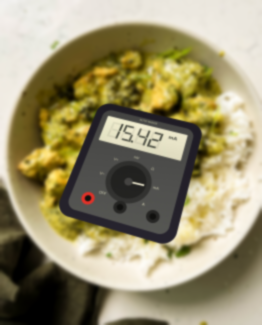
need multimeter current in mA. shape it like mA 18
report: mA 15.42
